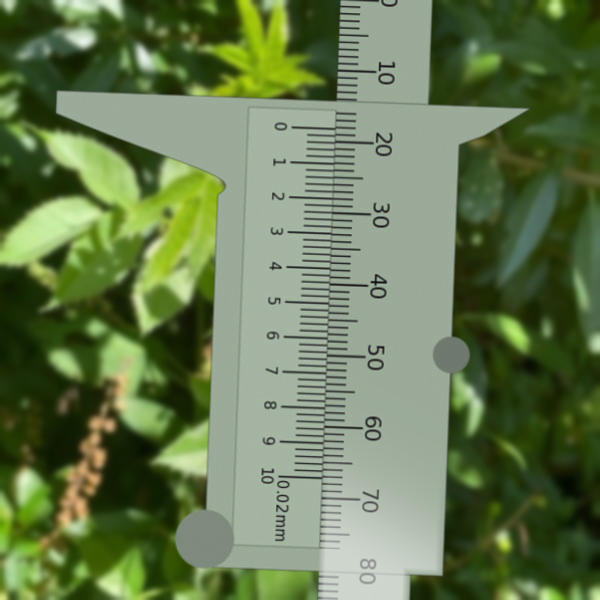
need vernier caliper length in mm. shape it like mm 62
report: mm 18.2
